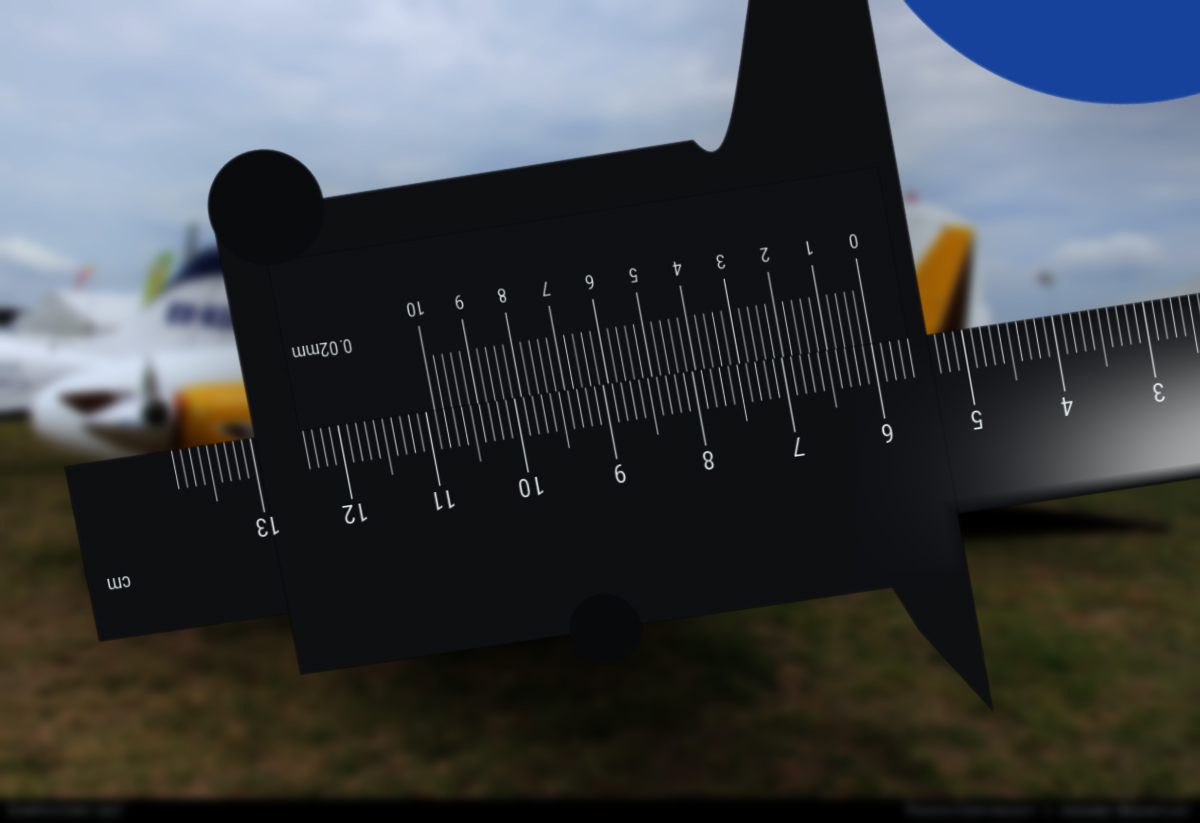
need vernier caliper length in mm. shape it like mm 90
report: mm 60.0
